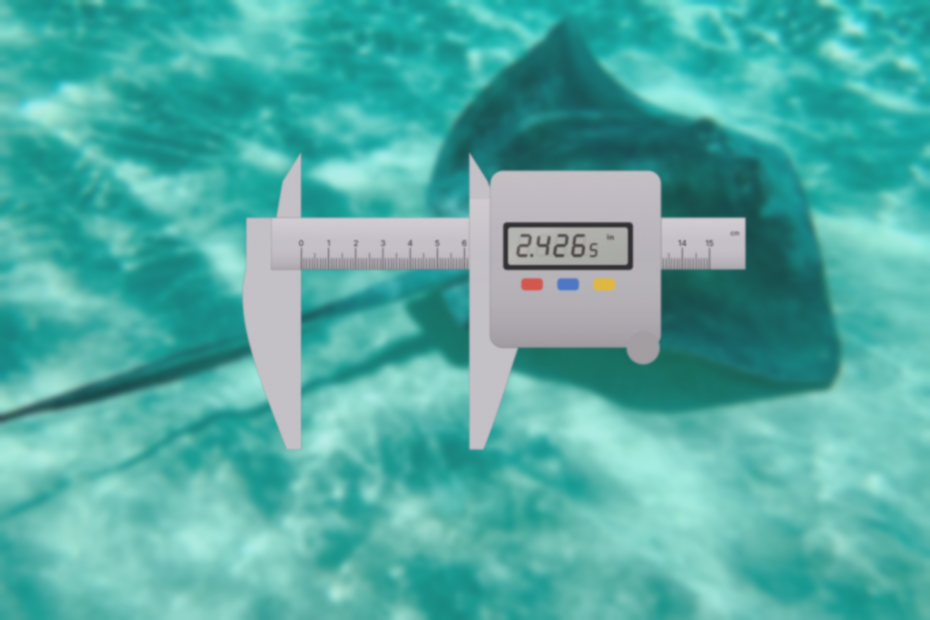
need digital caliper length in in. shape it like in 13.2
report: in 2.4265
